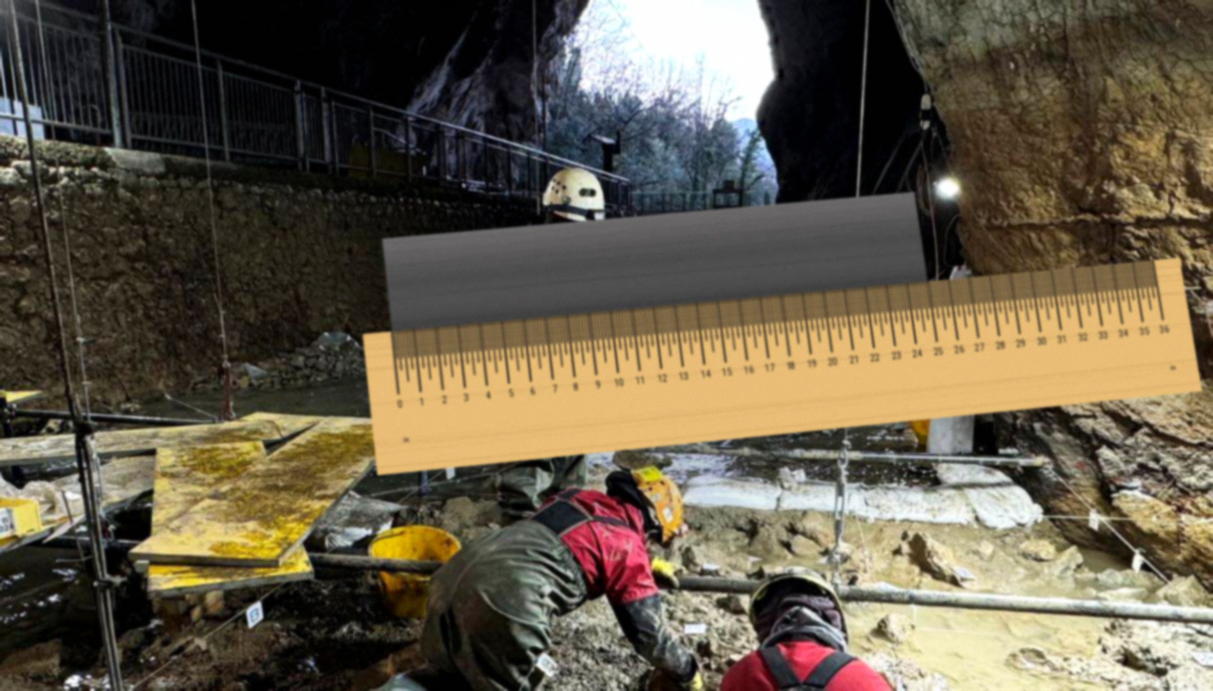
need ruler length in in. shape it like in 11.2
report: in 25
